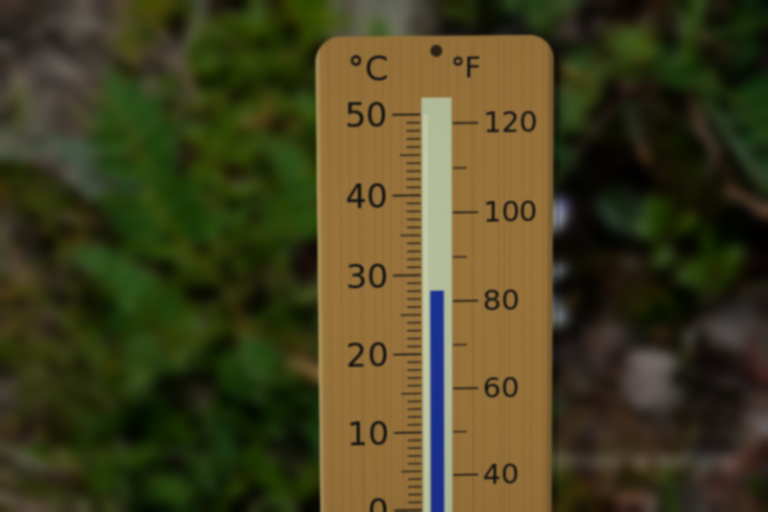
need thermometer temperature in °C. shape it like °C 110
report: °C 28
